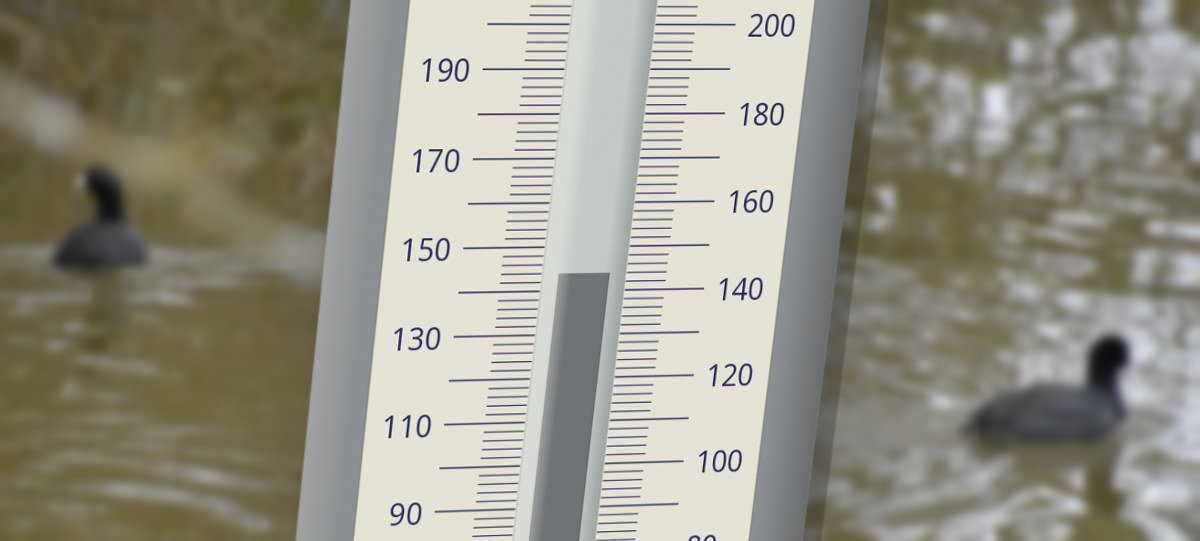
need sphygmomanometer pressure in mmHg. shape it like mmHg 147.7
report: mmHg 144
